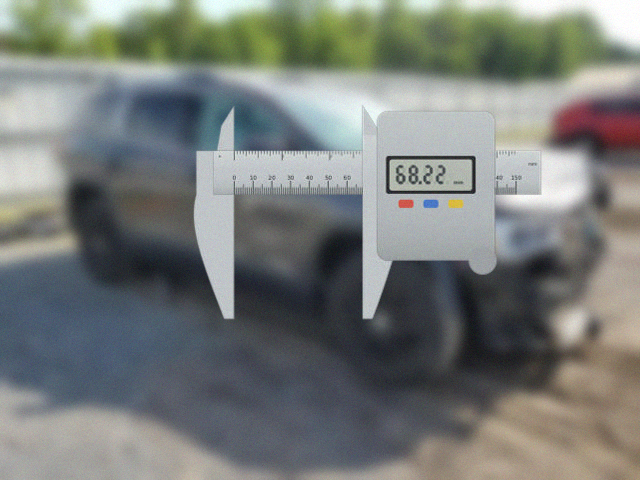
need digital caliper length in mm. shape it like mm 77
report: mm 68.22
